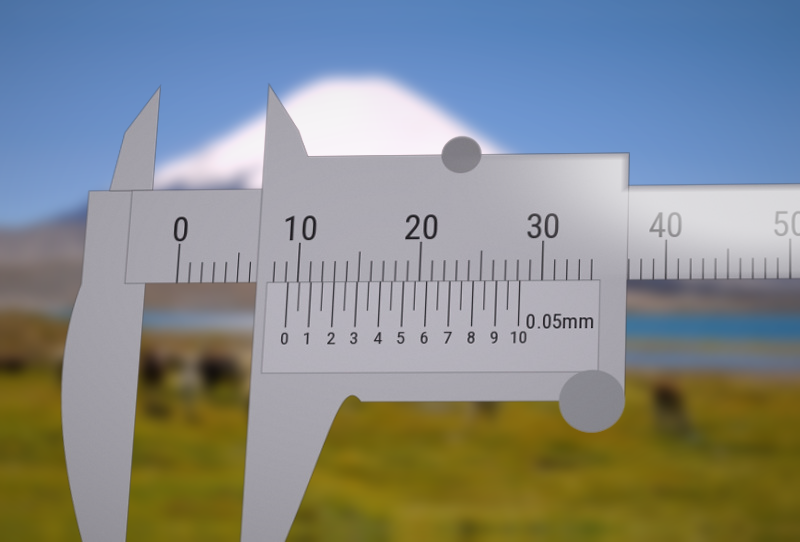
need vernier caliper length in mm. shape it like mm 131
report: mm 9.2
